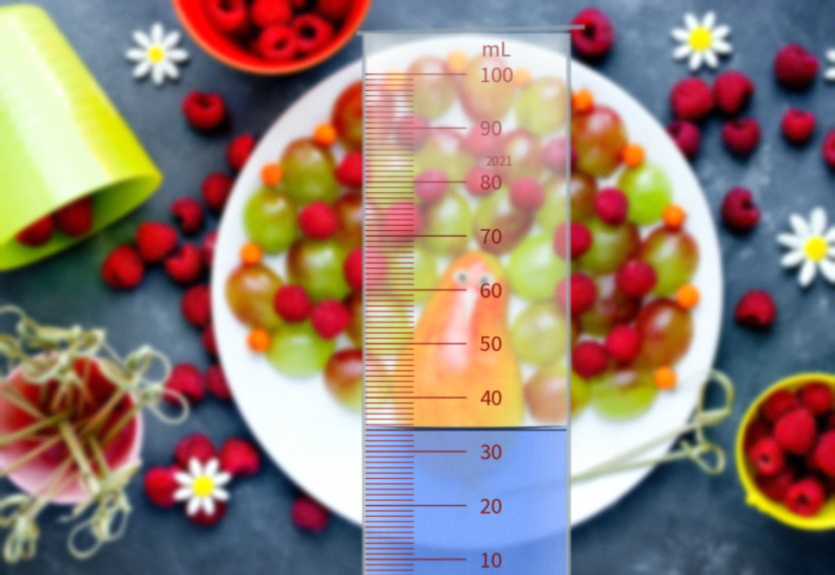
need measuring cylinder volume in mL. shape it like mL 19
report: mL 34
